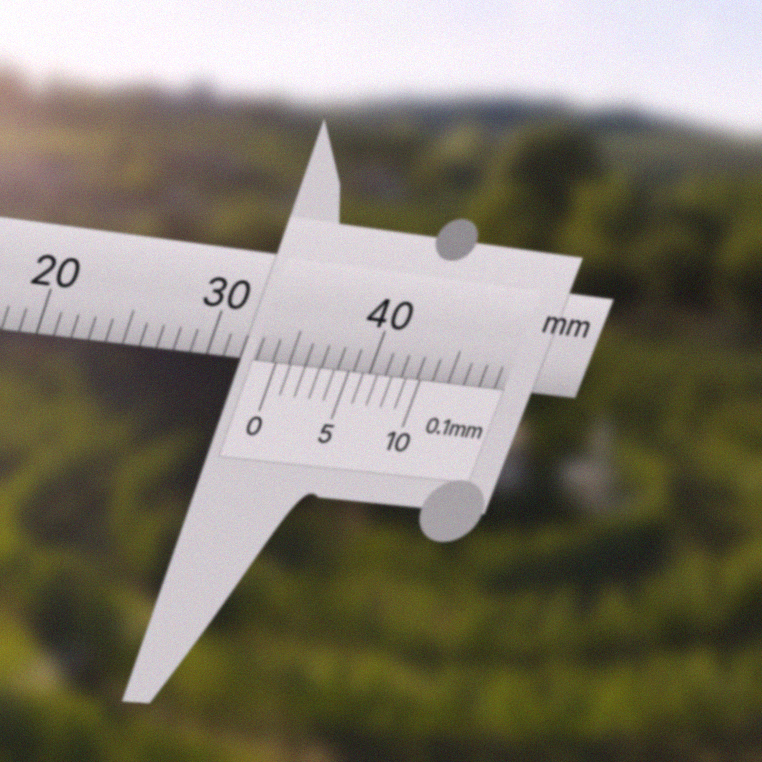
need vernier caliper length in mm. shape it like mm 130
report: mm 34.2
